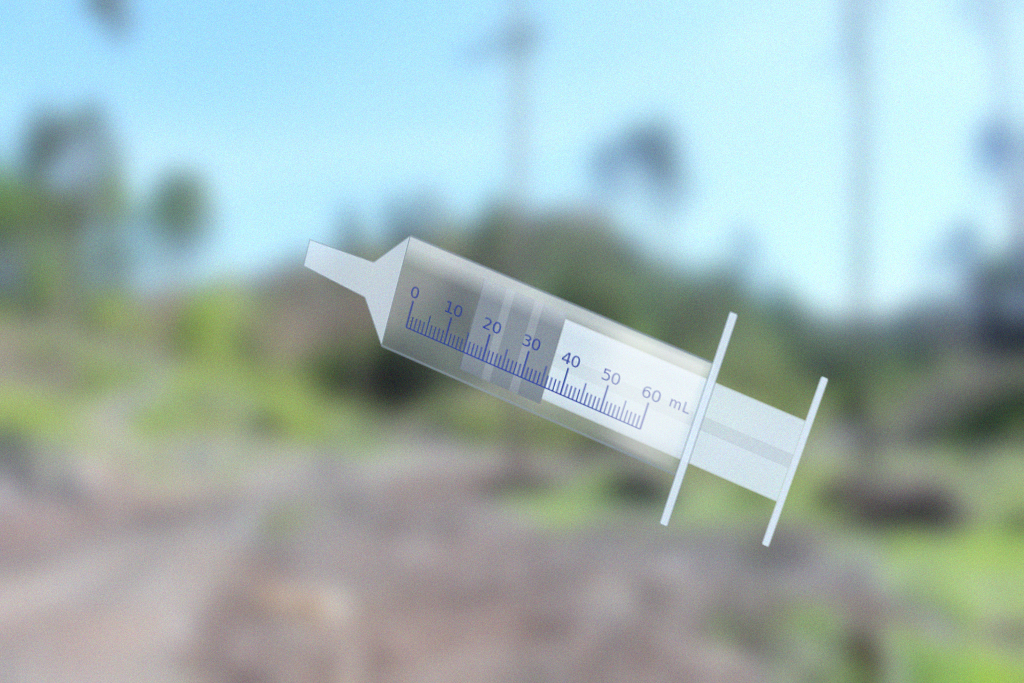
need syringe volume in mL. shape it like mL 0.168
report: mL 15
